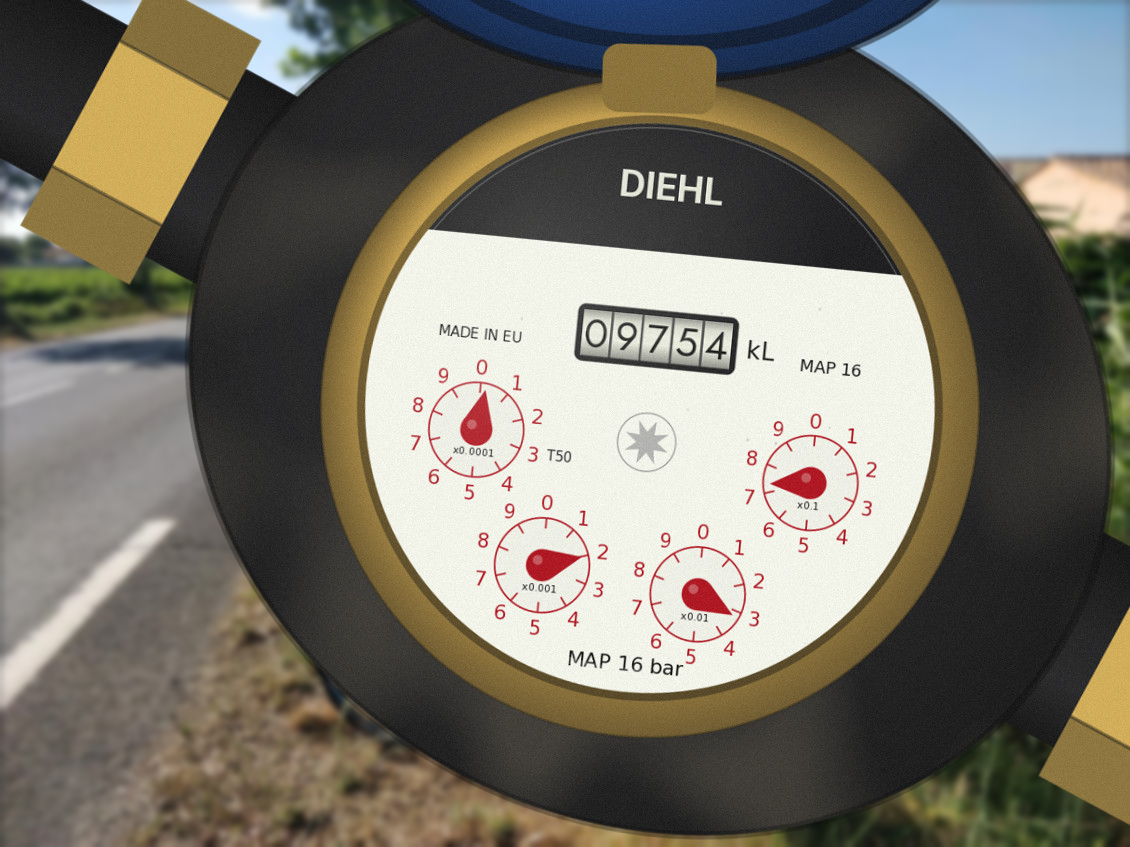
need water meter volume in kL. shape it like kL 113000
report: kL 9754.7320
